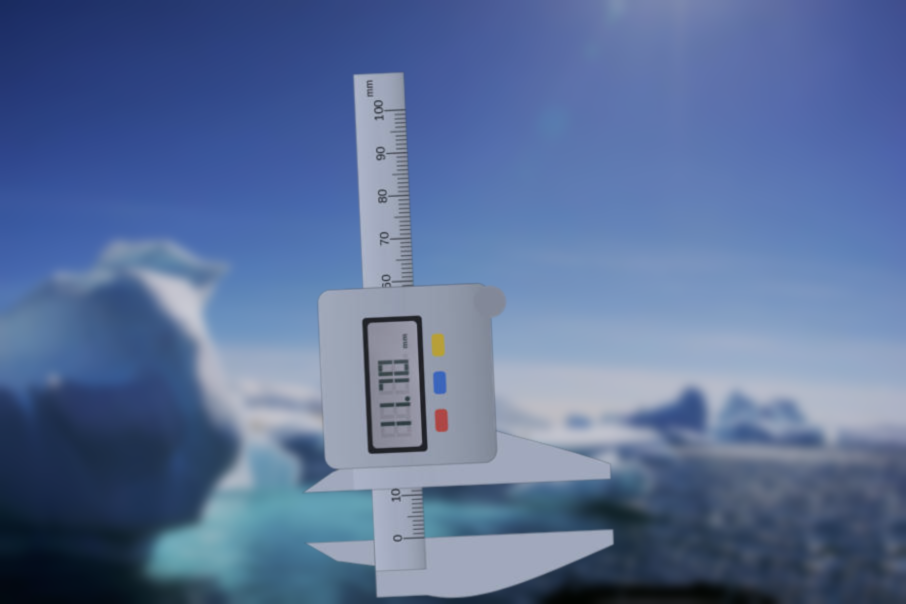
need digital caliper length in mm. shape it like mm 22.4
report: mm 11.70
